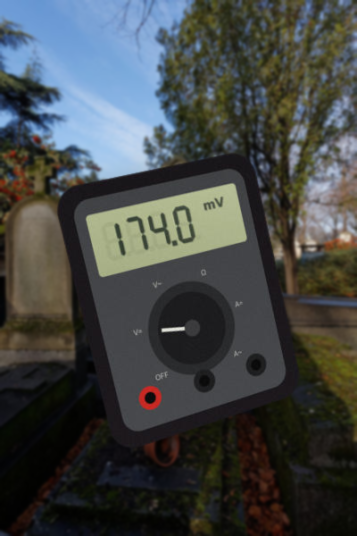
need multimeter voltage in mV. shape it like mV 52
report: mV 174.0
